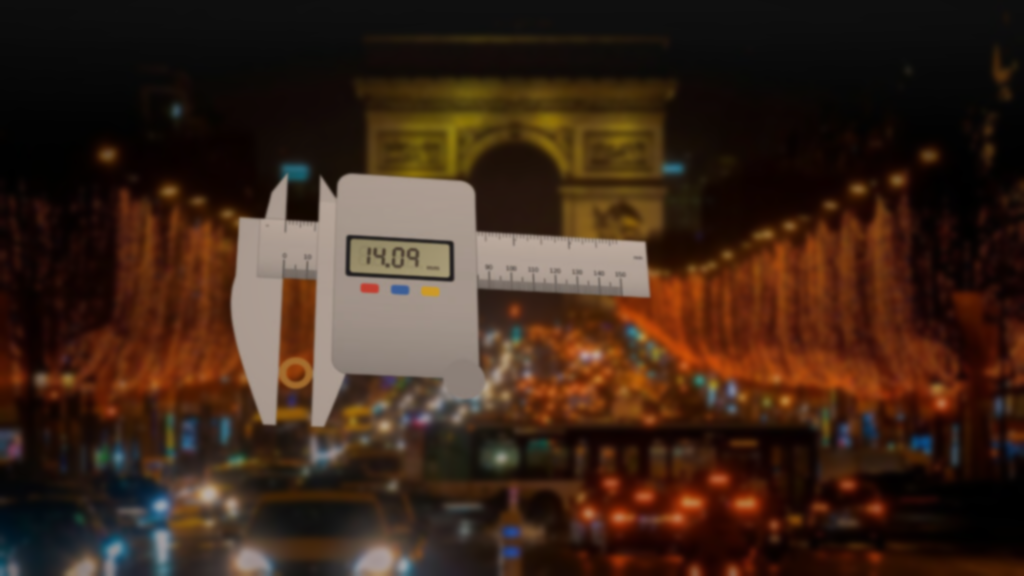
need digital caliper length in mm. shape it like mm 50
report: mm 14.09
